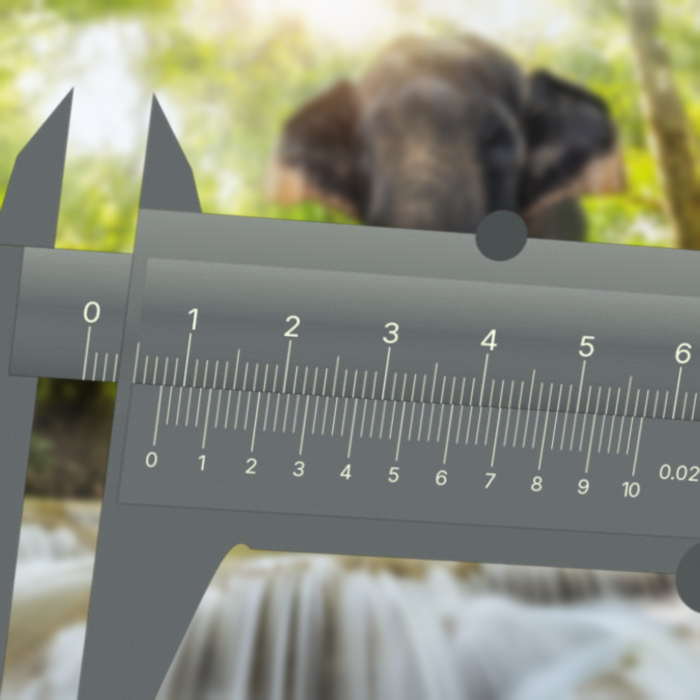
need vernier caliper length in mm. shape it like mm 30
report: mm 7.8
